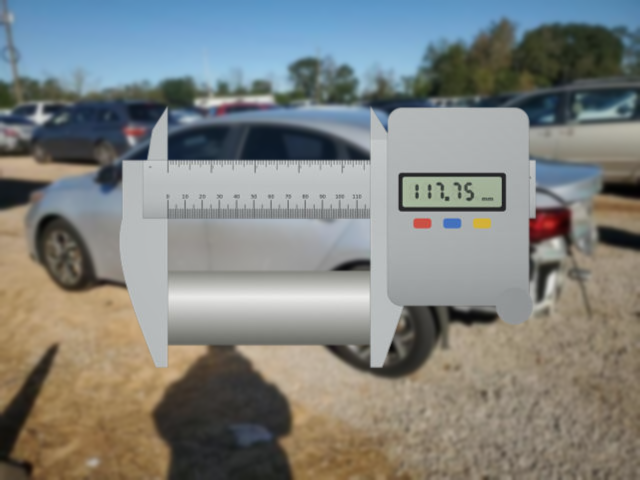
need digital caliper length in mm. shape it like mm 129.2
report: mm 117.75
